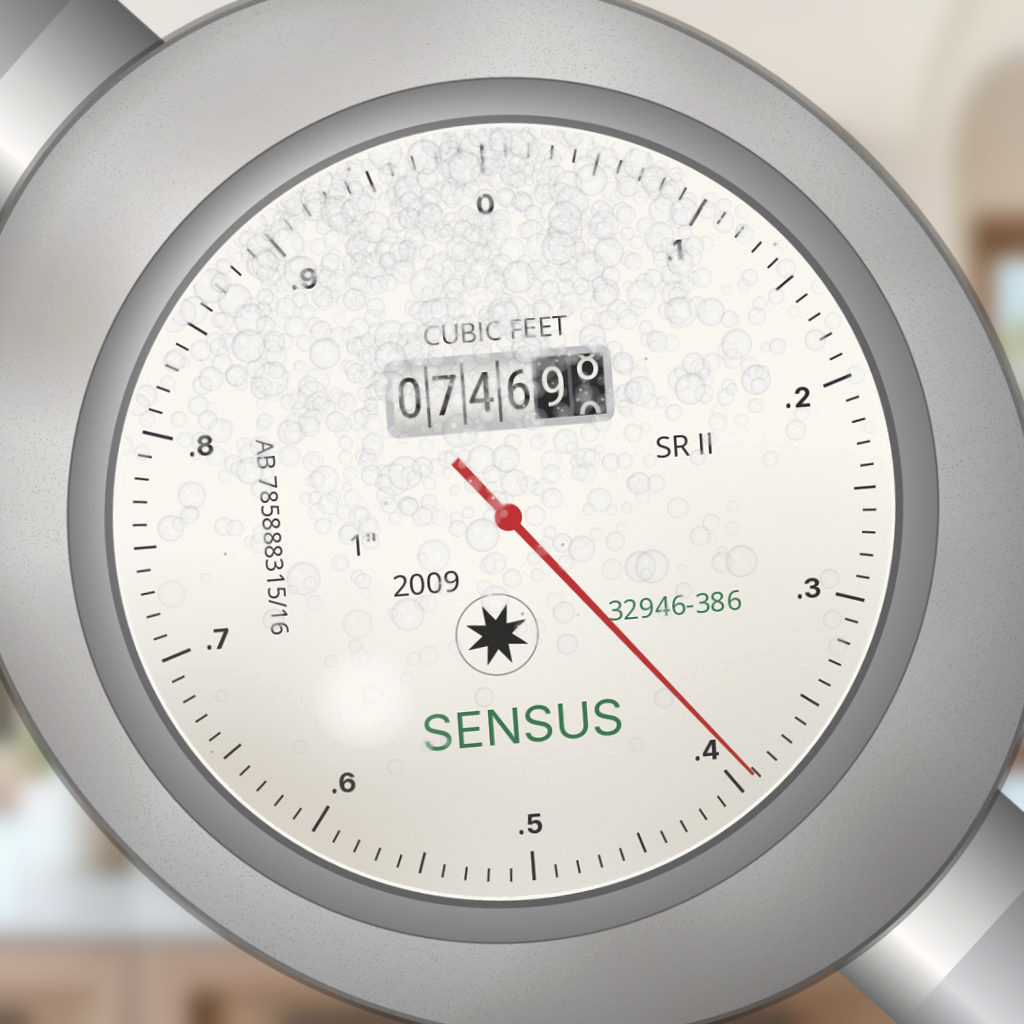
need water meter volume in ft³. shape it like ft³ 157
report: ft³ 74698.39
